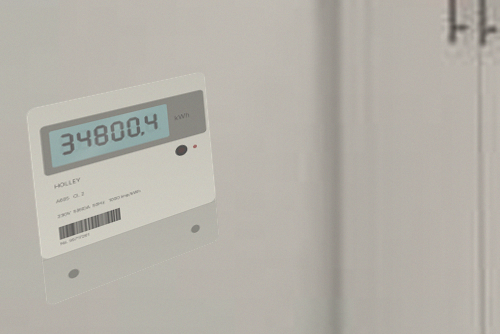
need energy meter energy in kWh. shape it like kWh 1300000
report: kWh 34800.4
